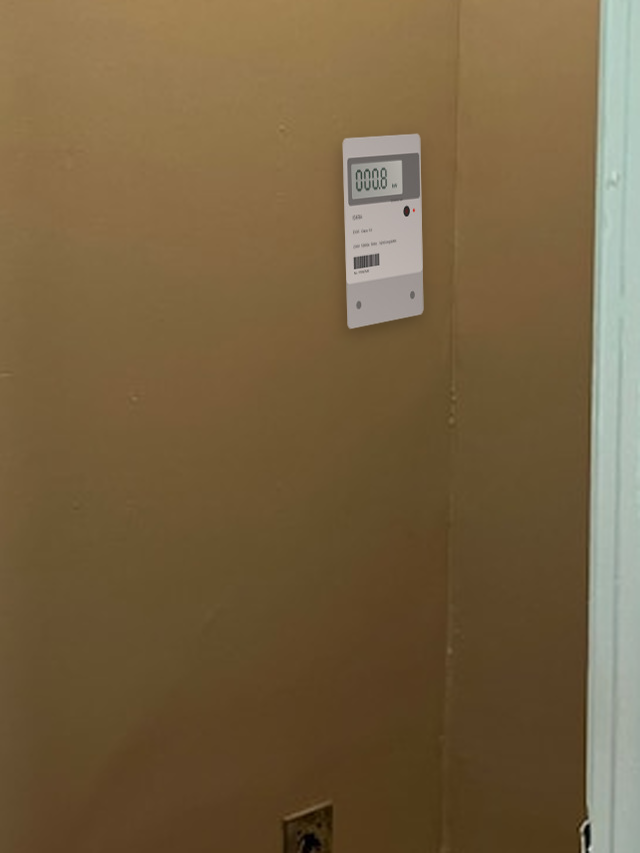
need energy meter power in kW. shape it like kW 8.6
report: kW 0.8
